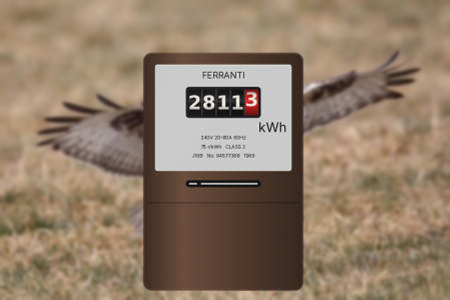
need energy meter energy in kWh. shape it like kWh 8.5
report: kWh 2811.3
